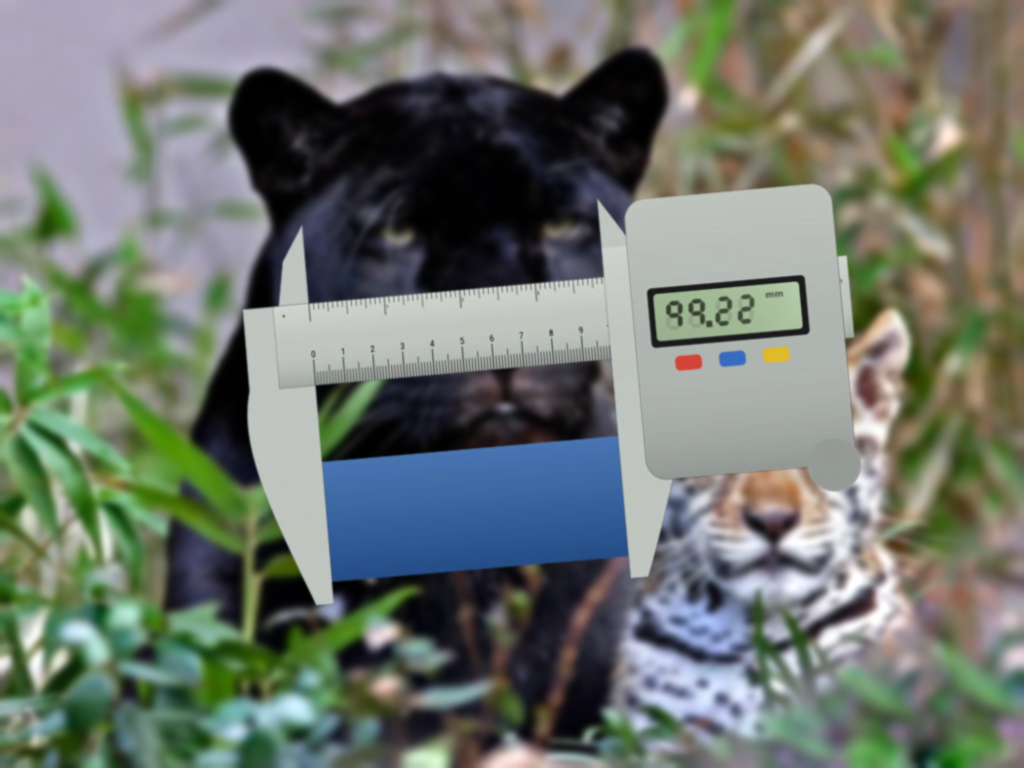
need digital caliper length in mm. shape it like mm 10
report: mm 99.22
